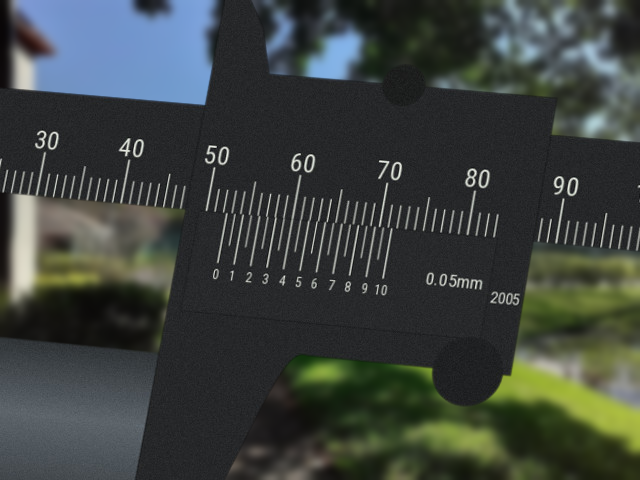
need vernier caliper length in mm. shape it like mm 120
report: mm 52.4
